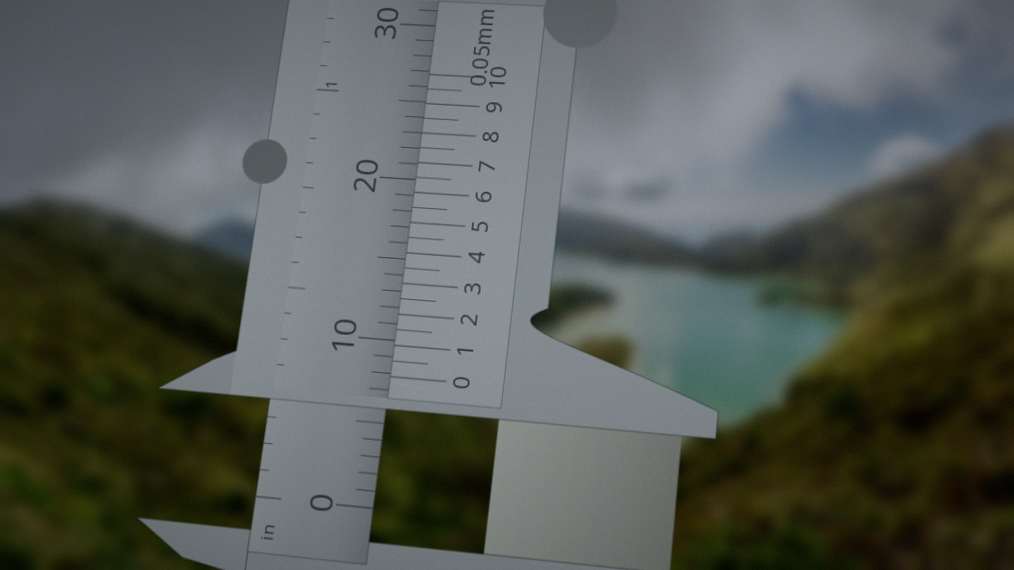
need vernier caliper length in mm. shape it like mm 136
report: mm 7.8
